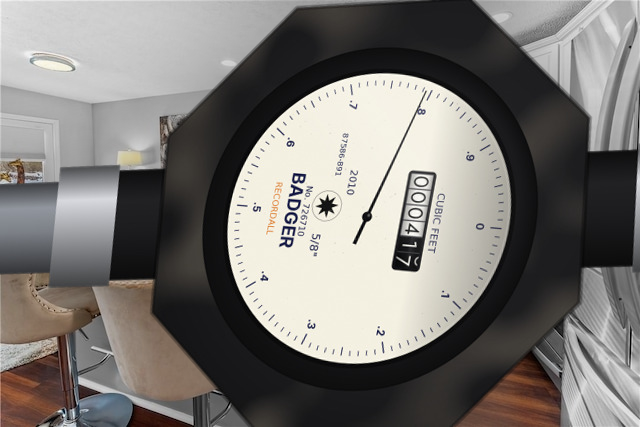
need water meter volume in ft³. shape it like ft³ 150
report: ft³ 416.79
